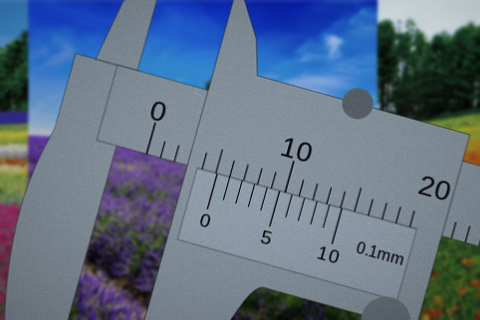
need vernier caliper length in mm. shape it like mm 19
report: mm 5.1
